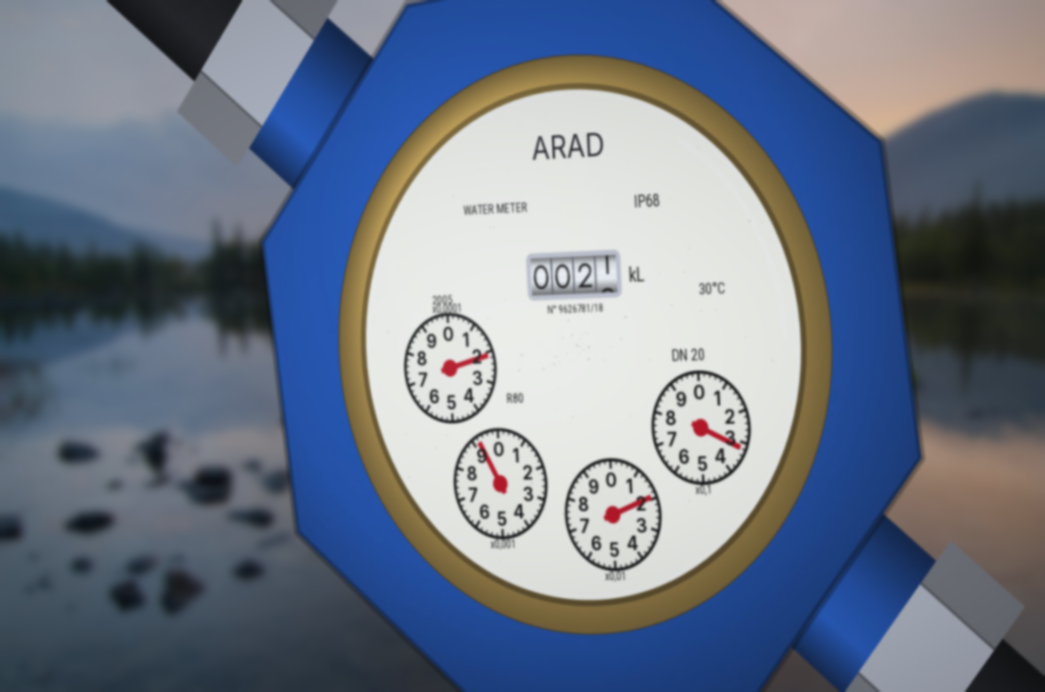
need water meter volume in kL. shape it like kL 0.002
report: kL 21.3192
